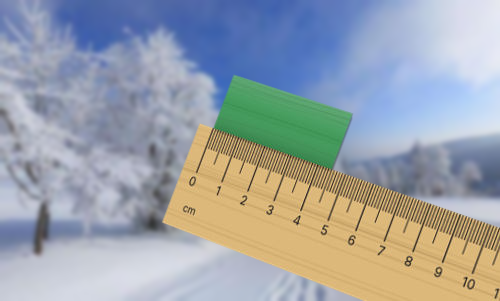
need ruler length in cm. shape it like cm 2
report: cm 4.5
